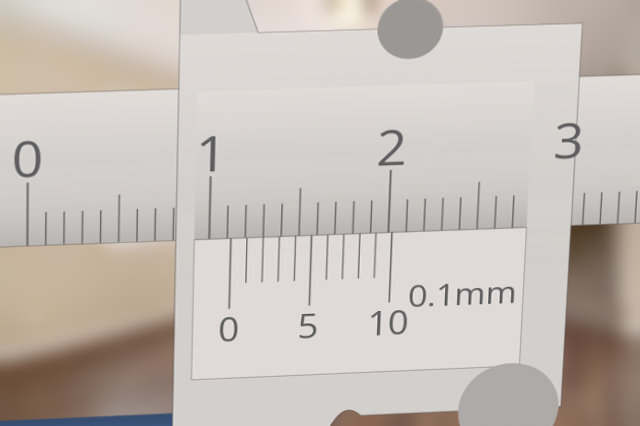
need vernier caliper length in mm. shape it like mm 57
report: mm 11.2
